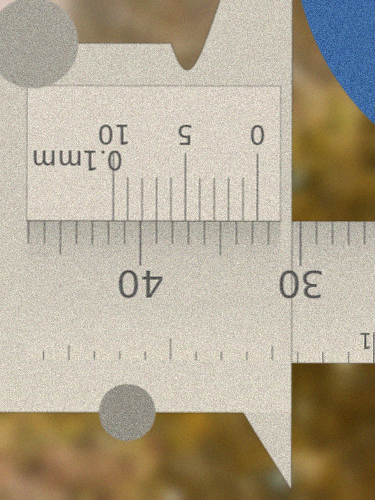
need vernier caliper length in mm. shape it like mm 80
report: mm 32.7
